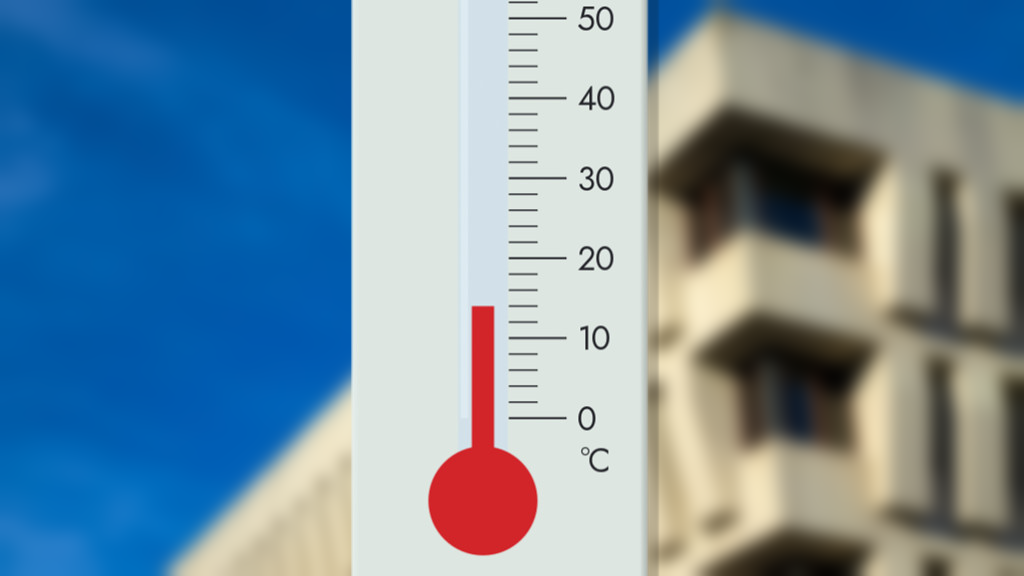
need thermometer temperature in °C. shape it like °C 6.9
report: °C 14
